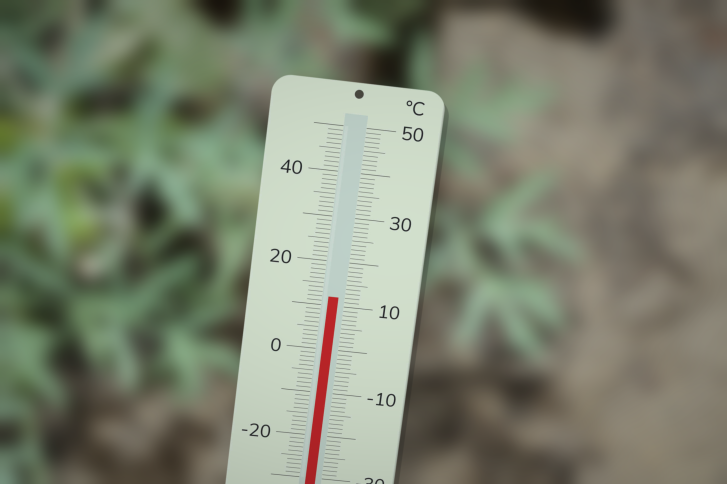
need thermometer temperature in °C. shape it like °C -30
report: °C 12
